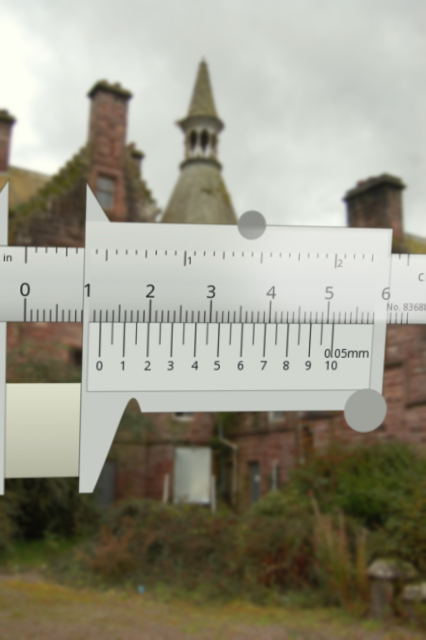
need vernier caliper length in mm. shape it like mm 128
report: mm 12.0
